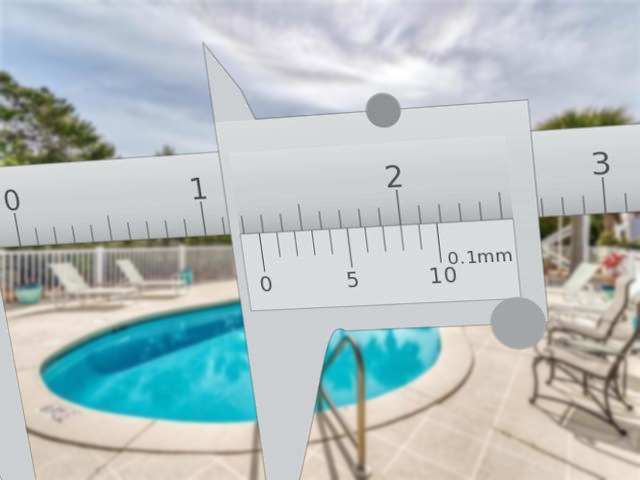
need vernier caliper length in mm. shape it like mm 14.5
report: mm 12.8
